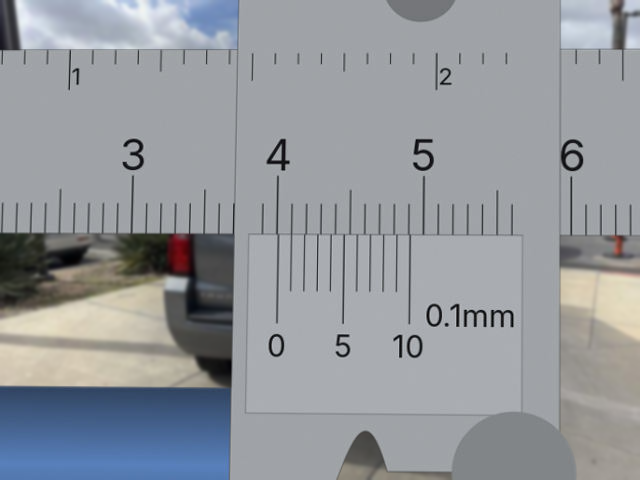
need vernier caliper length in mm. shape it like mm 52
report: mm 40.1
